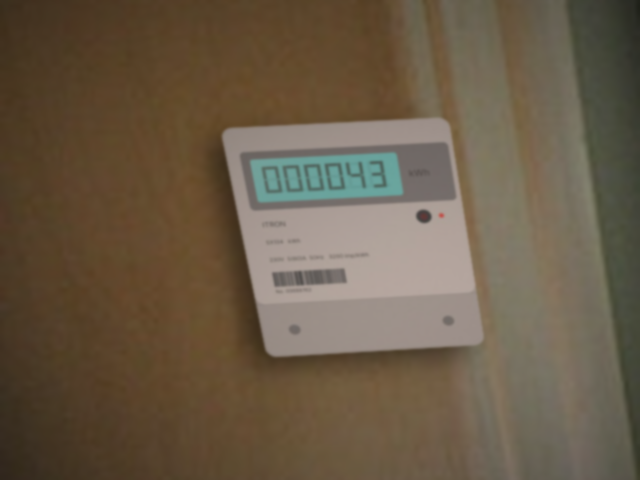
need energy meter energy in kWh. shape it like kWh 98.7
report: kWh 43
